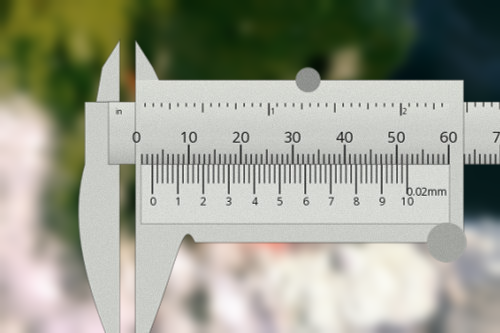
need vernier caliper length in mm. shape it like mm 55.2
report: mm 3.0
